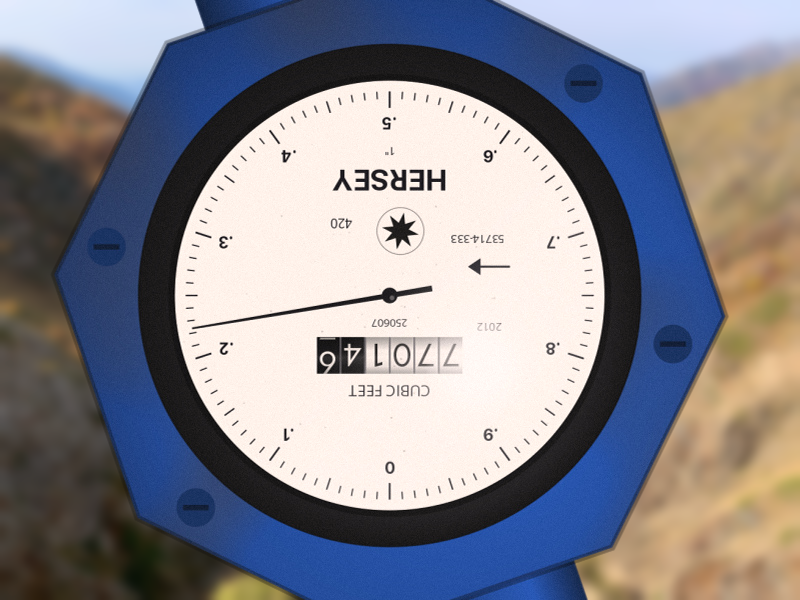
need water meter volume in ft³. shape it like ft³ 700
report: ft³ 770146.22
